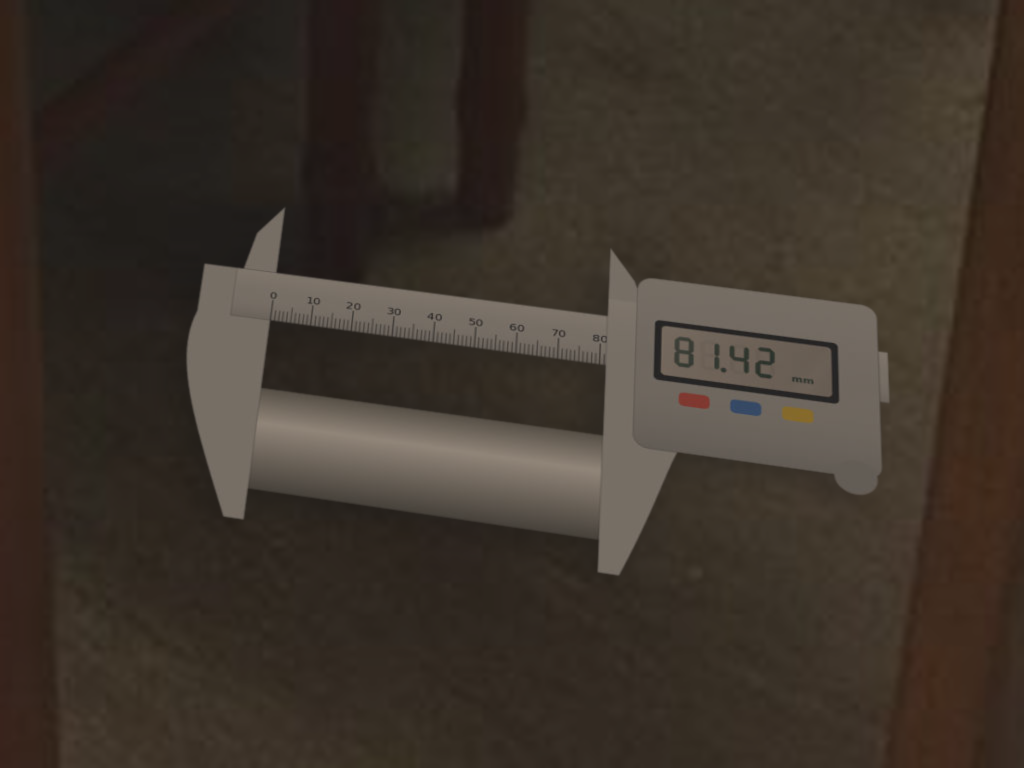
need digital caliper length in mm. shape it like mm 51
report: mm 81.42
